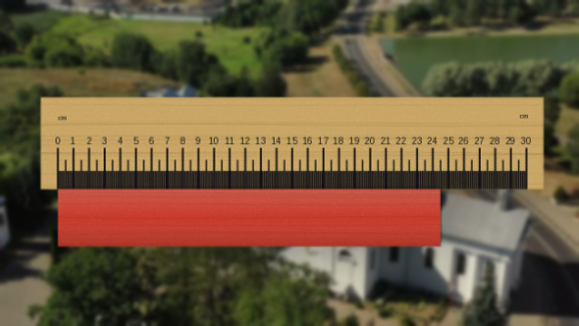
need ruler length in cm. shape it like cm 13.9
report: cm 24.5
